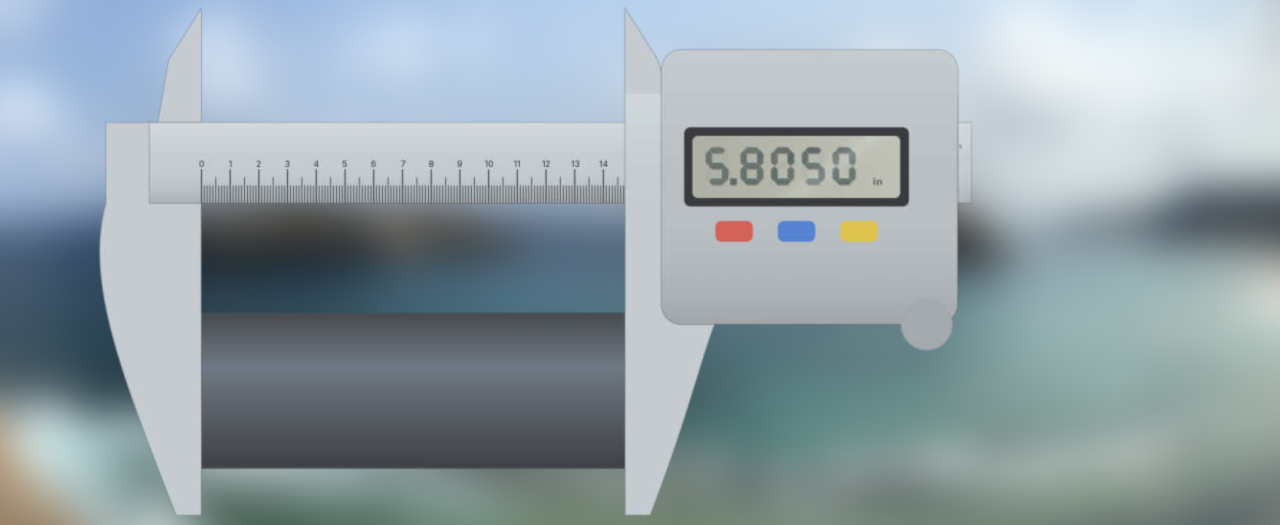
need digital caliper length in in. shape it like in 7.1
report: in 5.8050
